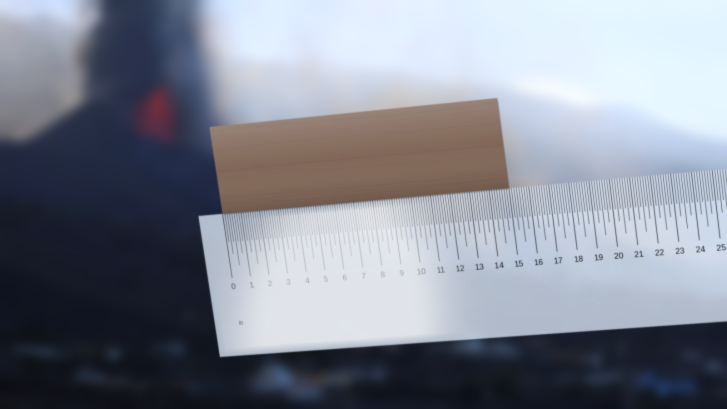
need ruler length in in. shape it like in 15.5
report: in 15
